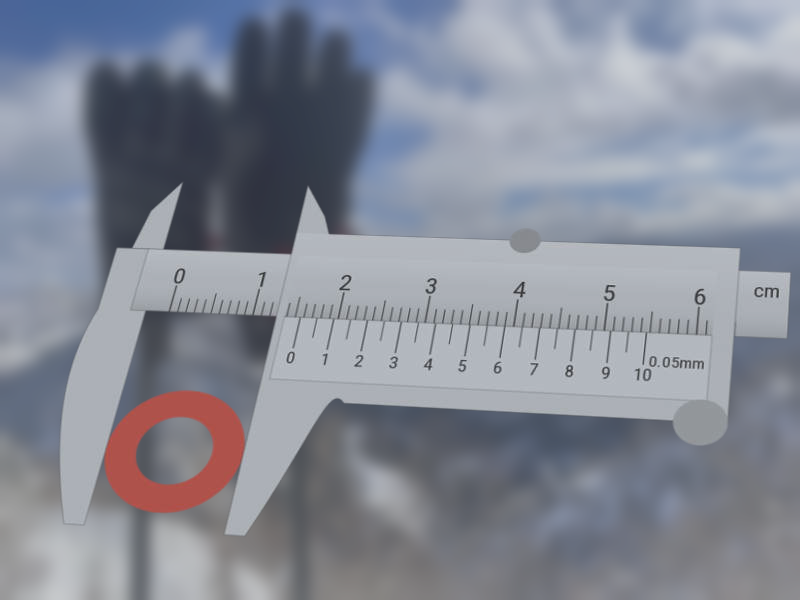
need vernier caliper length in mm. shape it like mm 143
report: mm 15.6
